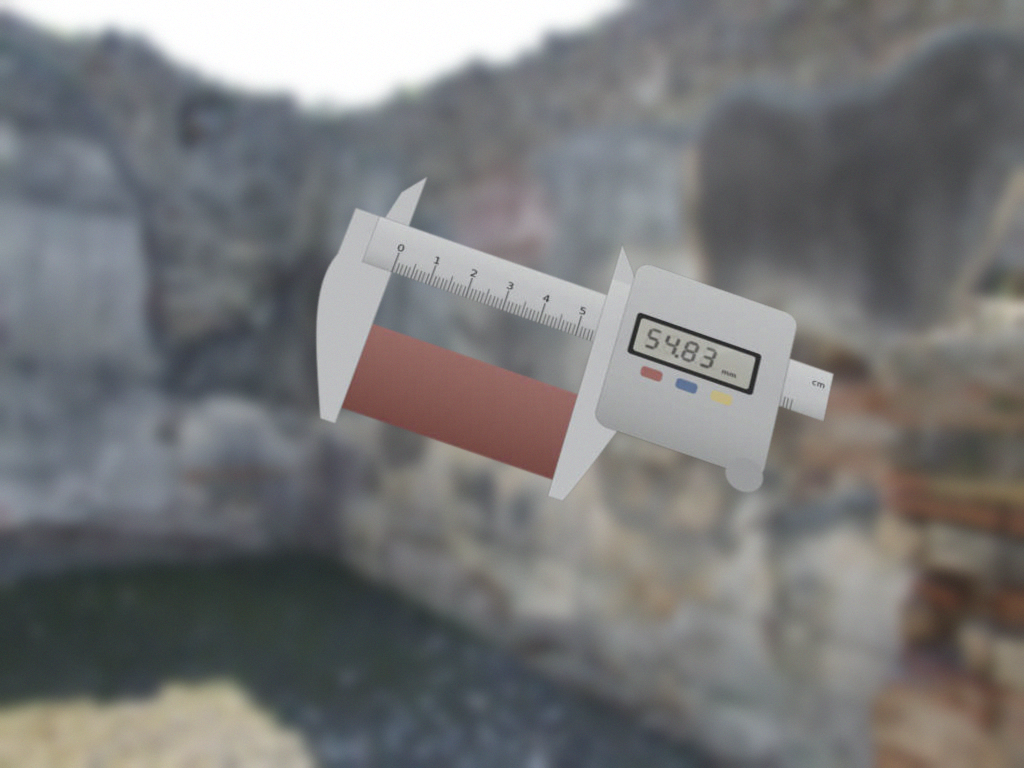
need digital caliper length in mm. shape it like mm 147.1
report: mm 54.83
